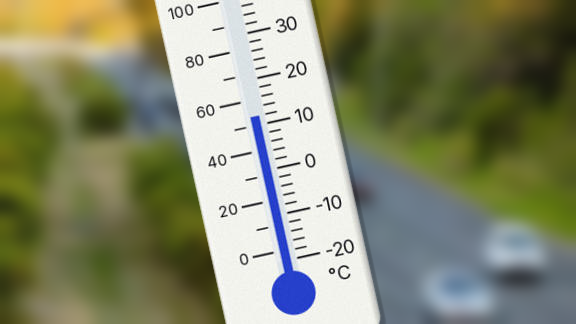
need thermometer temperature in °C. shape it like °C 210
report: °C 12
